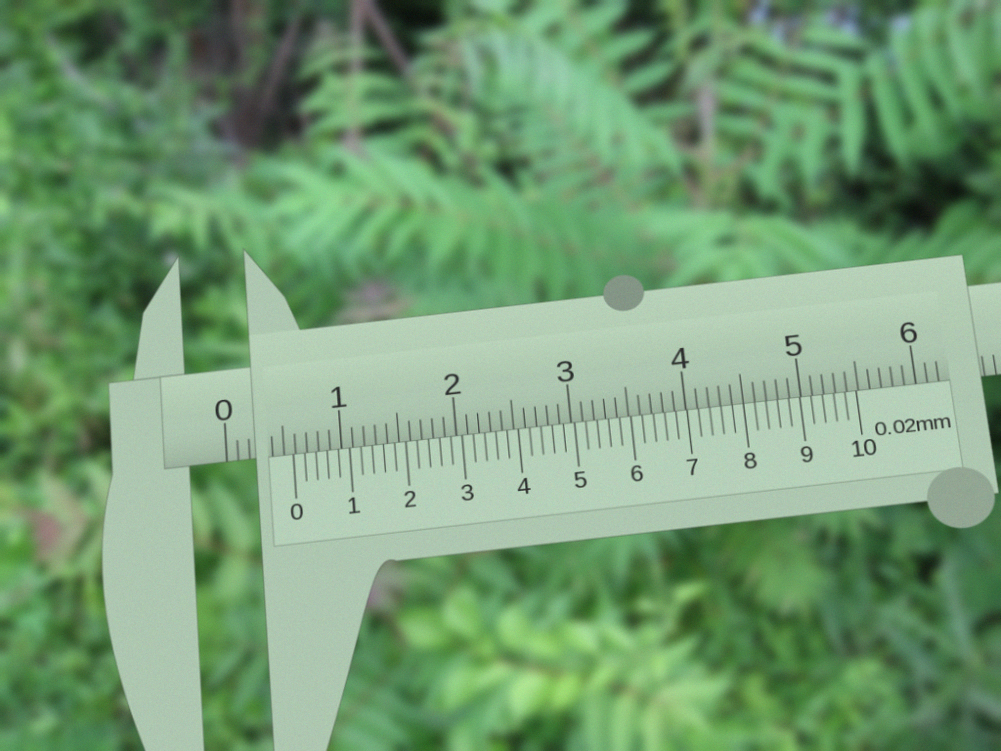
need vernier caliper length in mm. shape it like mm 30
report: mm 5.8
